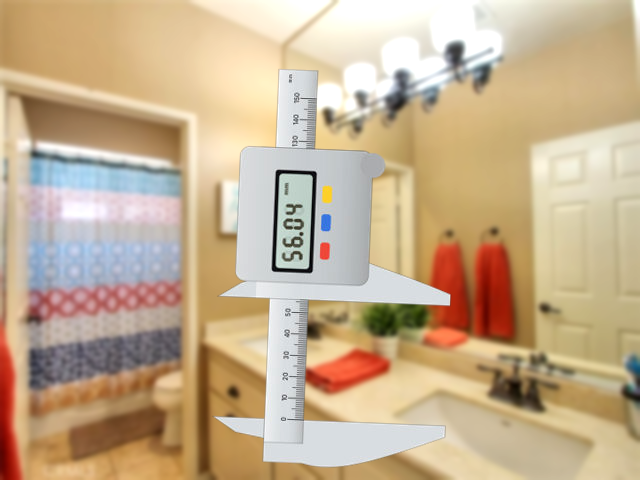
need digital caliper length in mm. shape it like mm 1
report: mm 56.04
